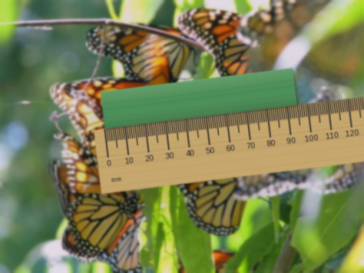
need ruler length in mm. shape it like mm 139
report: mm 95
